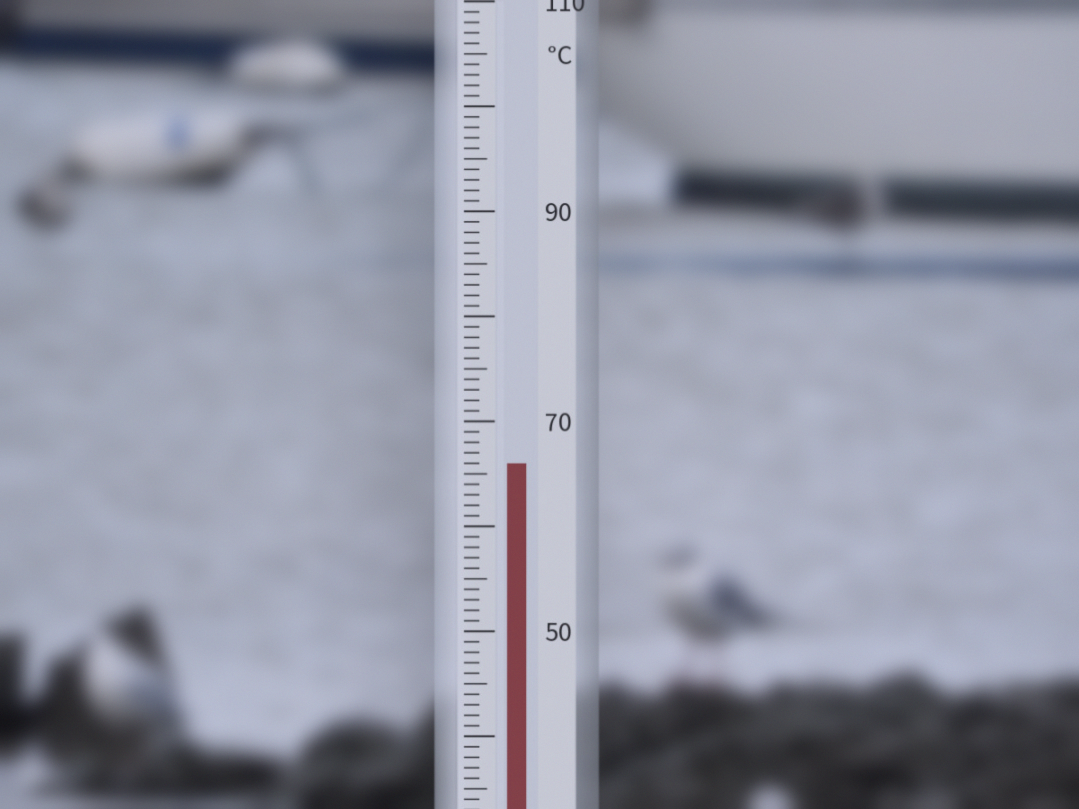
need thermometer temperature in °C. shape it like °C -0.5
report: °C 66
